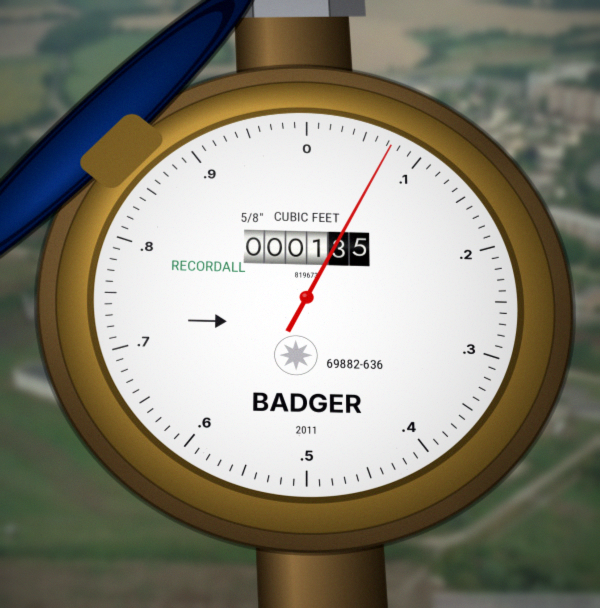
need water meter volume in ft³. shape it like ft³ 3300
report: ft³ 135.07
